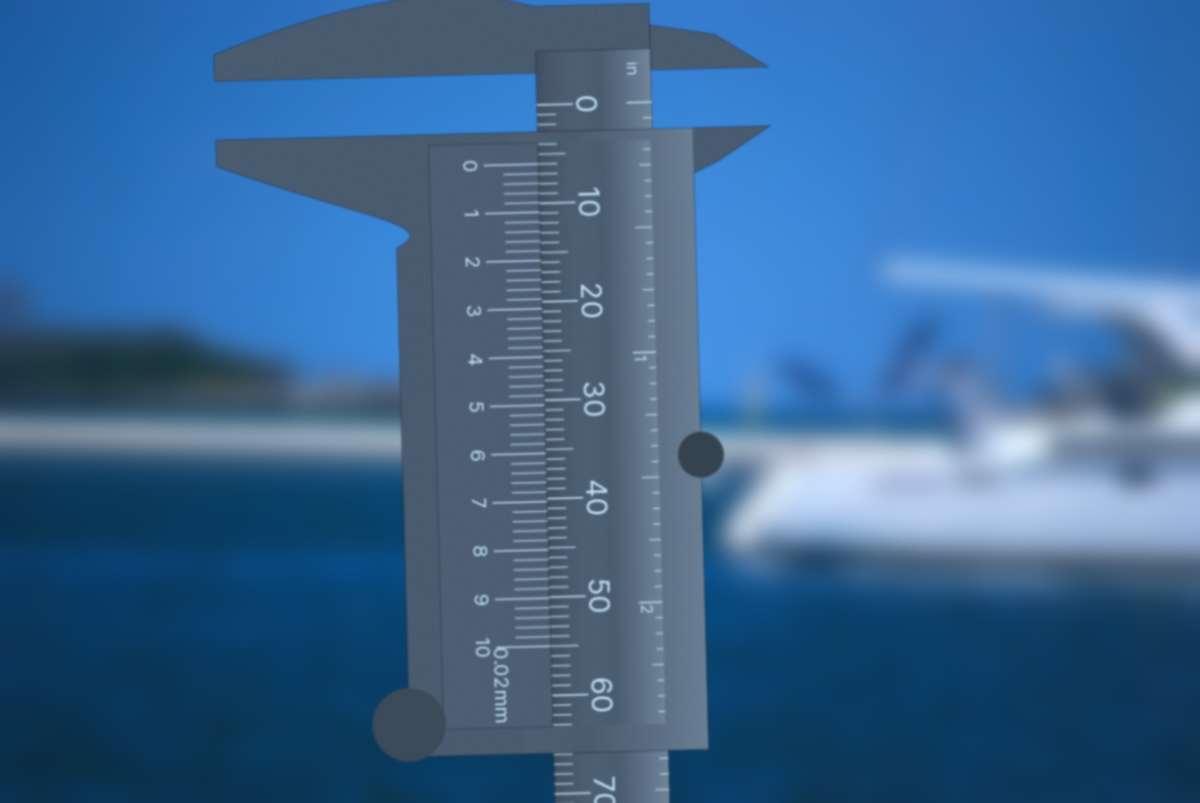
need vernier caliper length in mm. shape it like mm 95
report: mm 6.0
